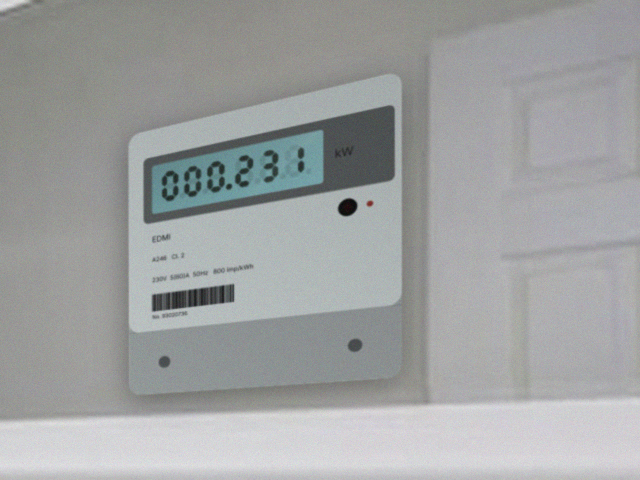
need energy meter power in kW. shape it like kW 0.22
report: kW 0.231
